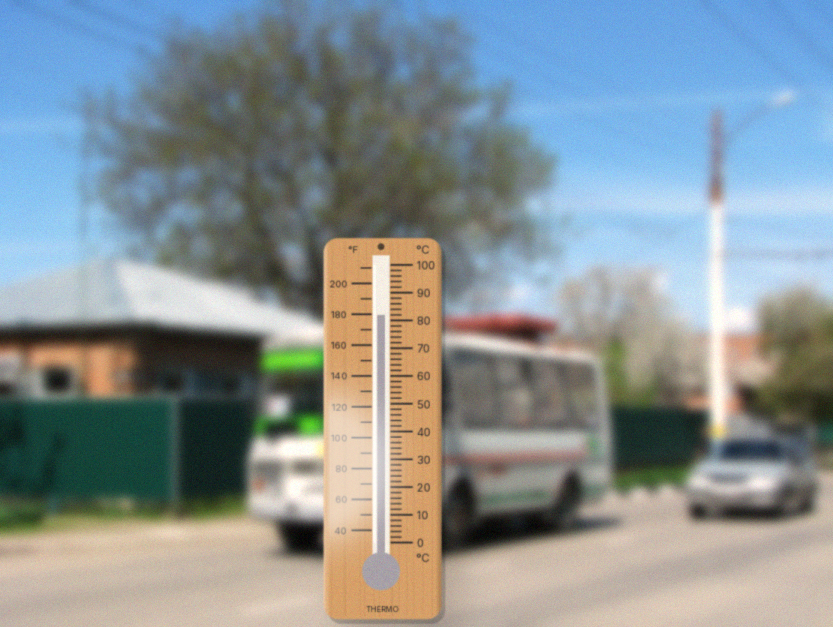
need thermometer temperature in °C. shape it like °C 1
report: °C 82
